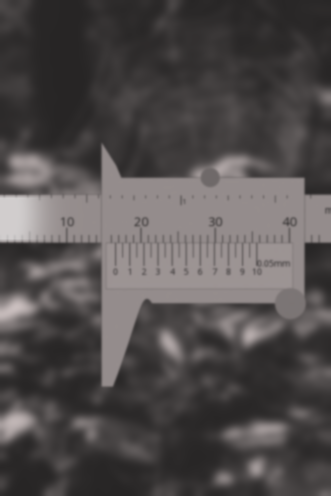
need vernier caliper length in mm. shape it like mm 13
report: mm 16.6
